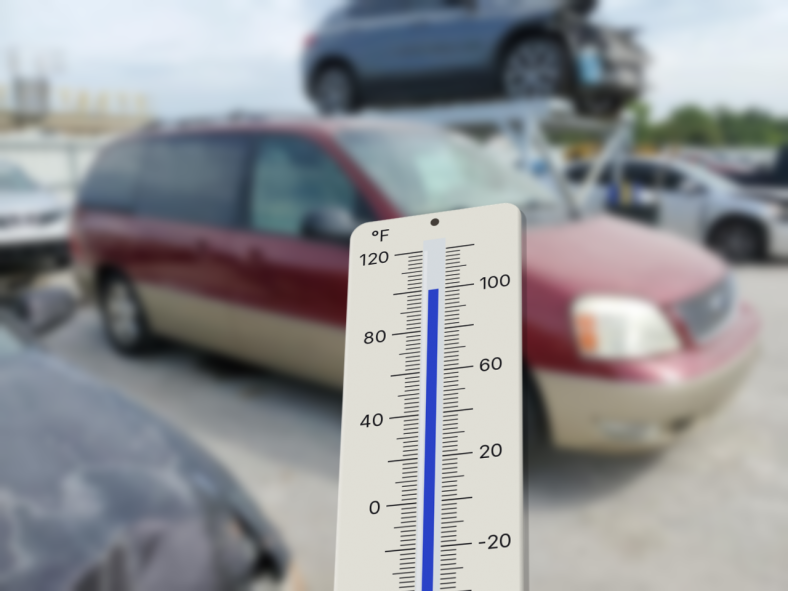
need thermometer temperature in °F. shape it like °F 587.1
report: °F 100
